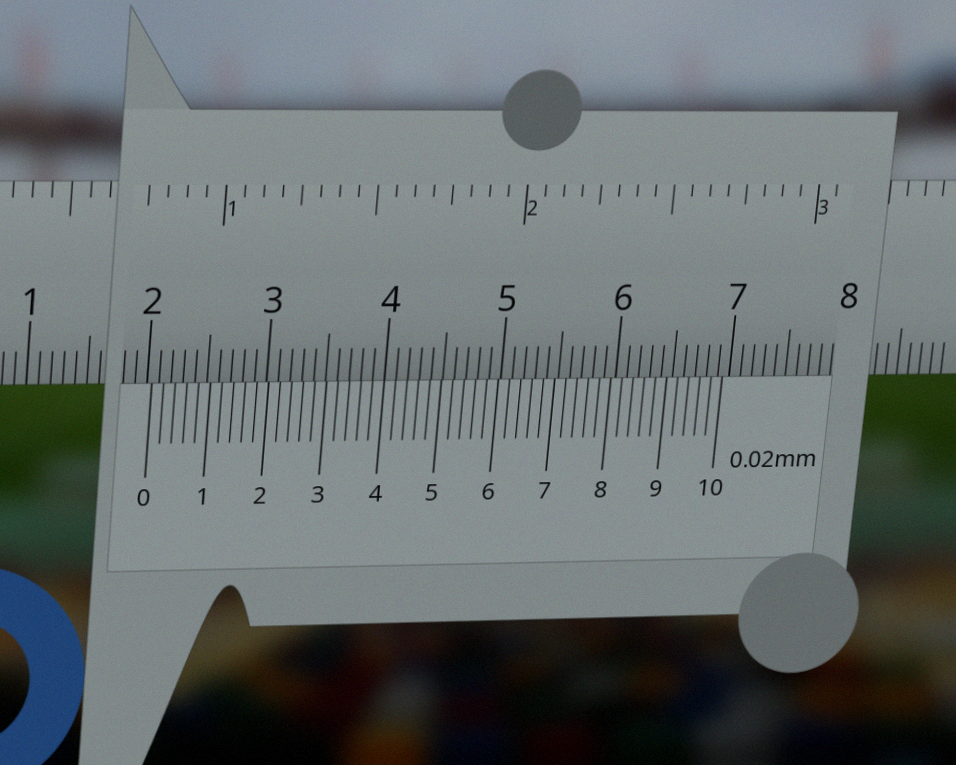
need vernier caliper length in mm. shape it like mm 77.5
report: mm 20.4
